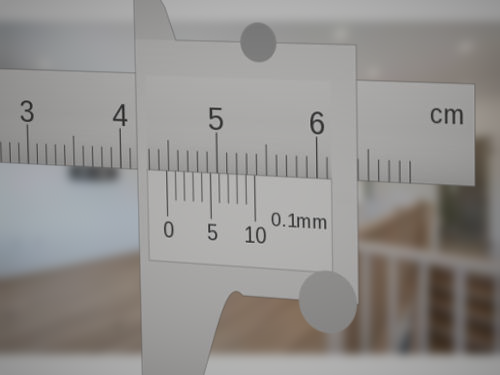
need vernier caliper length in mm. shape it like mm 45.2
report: mm 44.8
